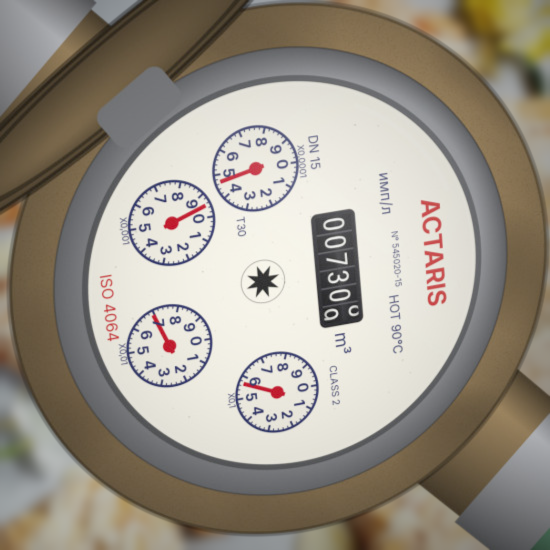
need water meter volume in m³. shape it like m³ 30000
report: m³ 7308.5694
